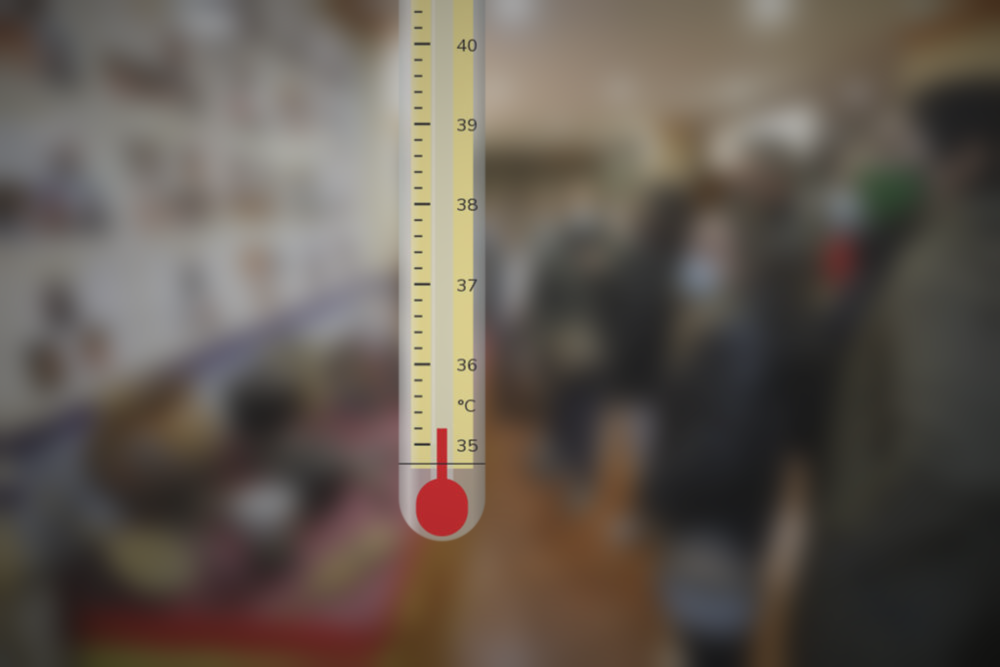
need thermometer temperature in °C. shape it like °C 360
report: °C 35.2
